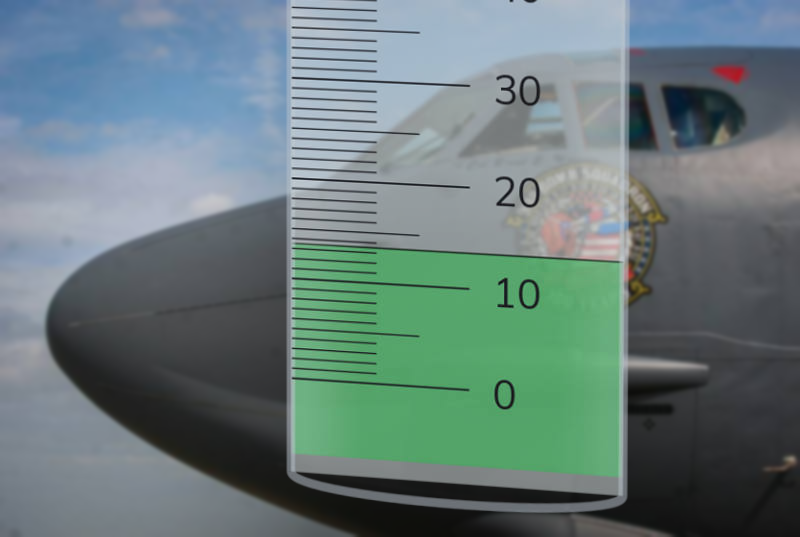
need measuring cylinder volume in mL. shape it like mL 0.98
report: mL 13.5
